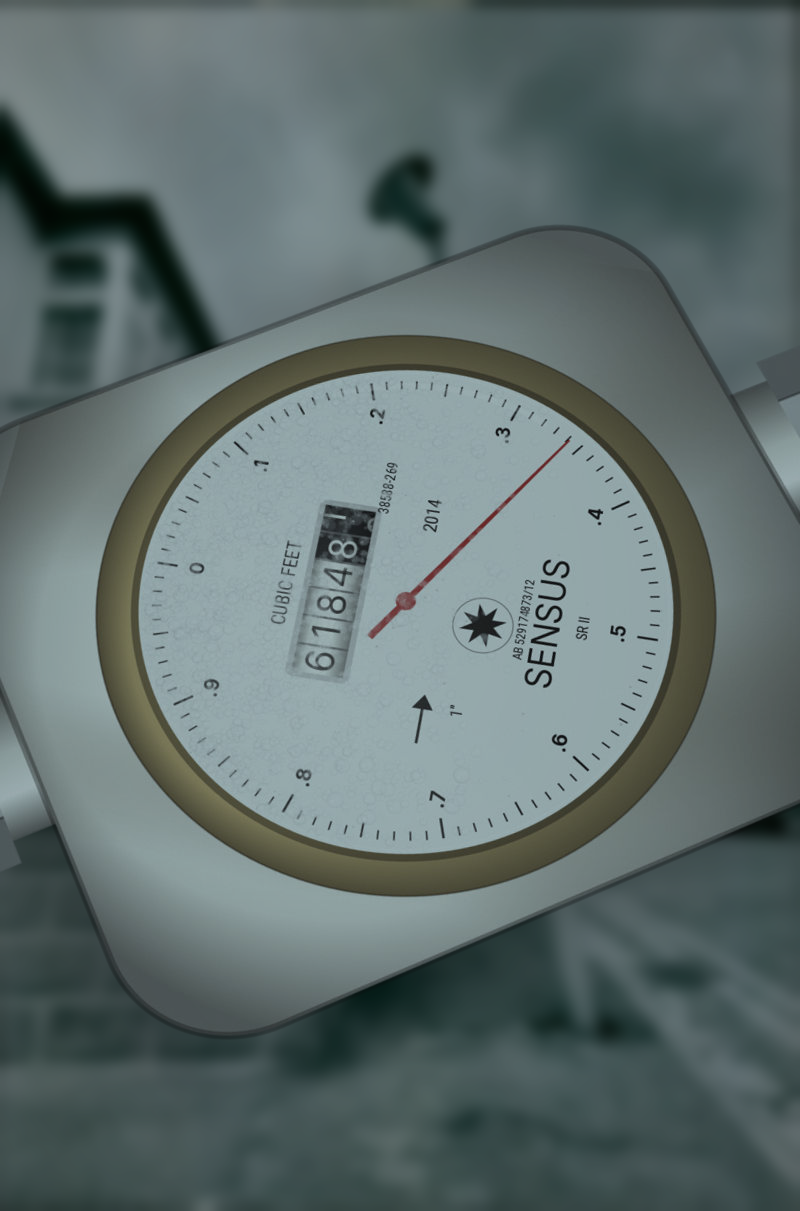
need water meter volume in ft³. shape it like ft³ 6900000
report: ft³ 618481.34
